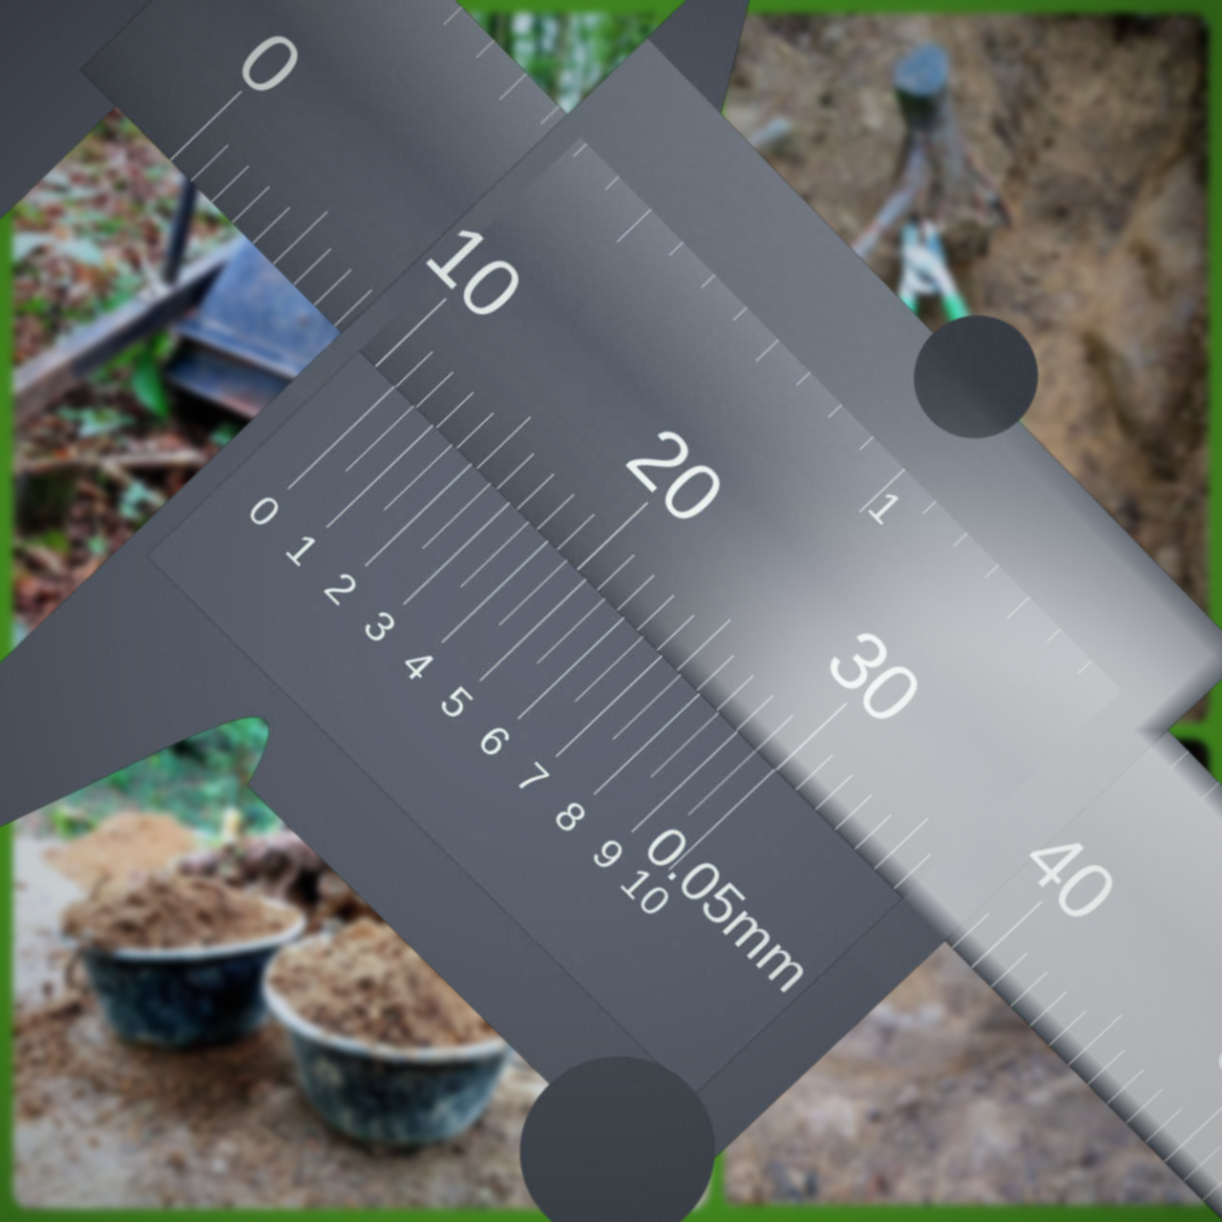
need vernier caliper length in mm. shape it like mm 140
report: mm 10.95
